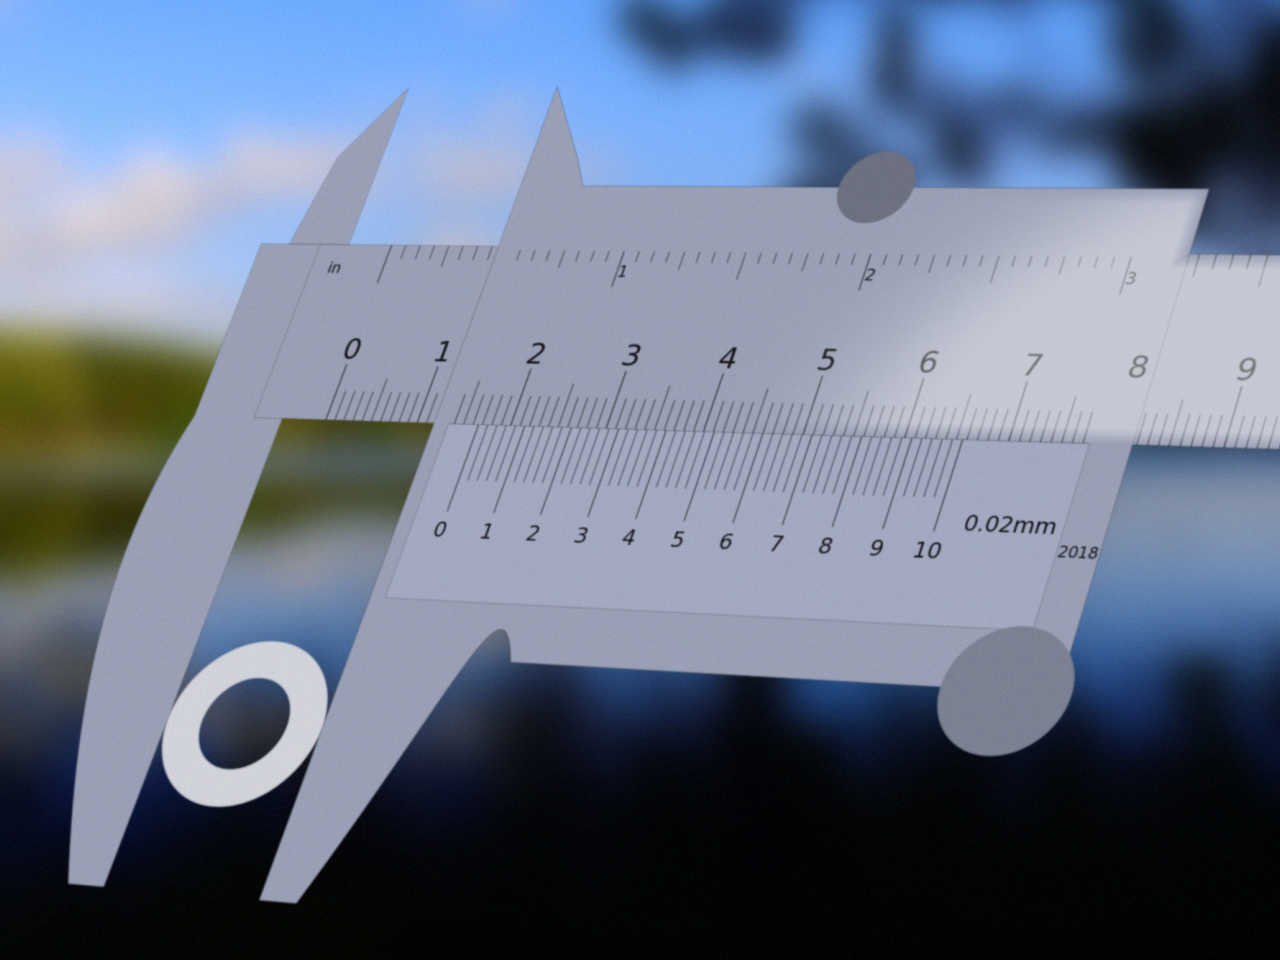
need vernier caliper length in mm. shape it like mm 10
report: mm 16.6
